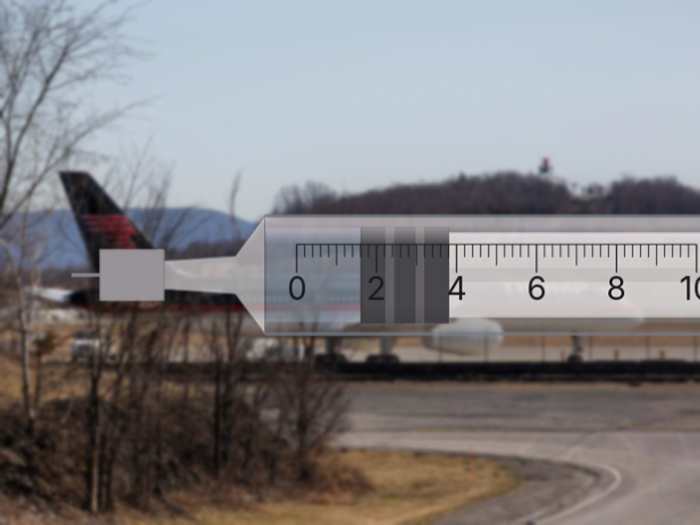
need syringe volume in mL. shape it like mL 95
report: mL 1.6
